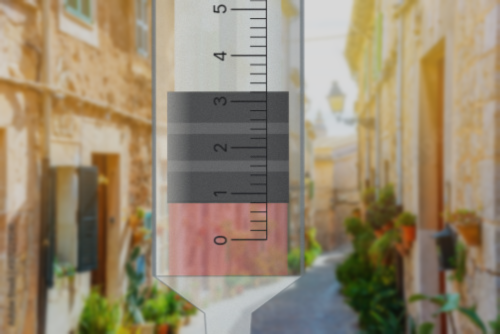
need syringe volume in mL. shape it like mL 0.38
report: mL 0.8
